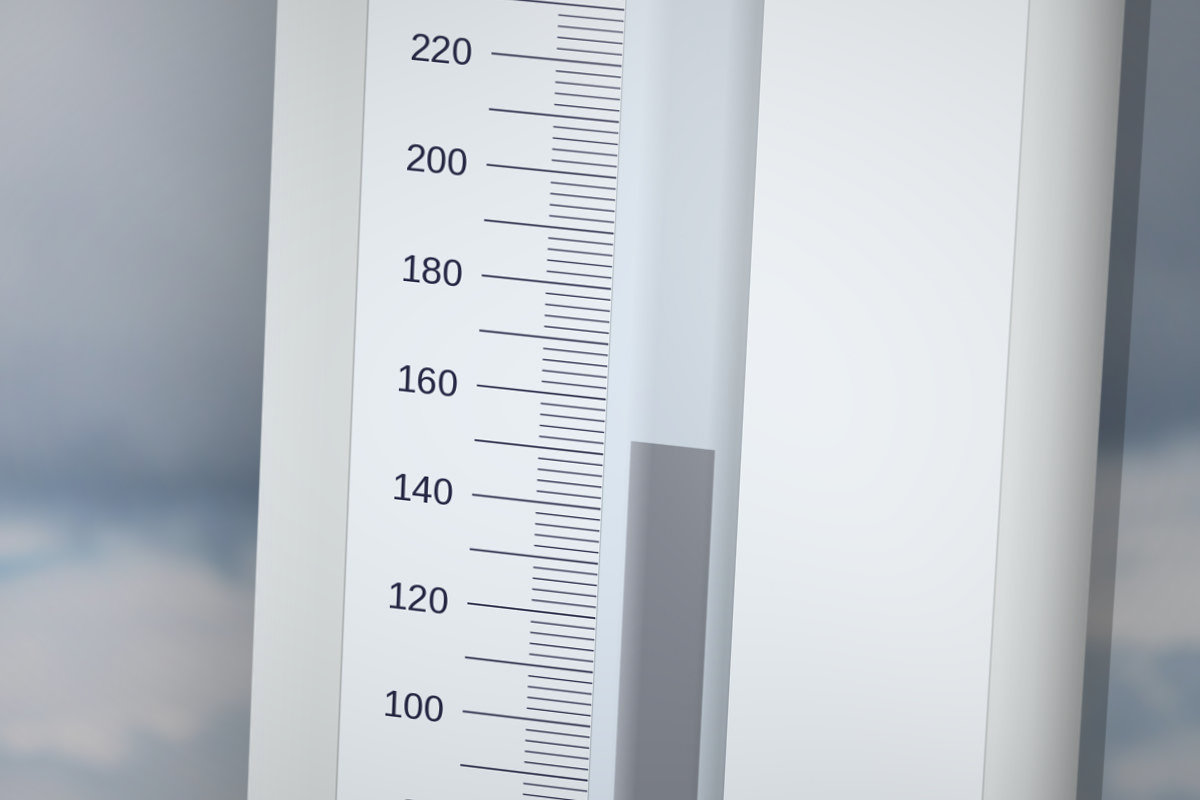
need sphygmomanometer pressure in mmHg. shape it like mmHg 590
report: mmHg 153
